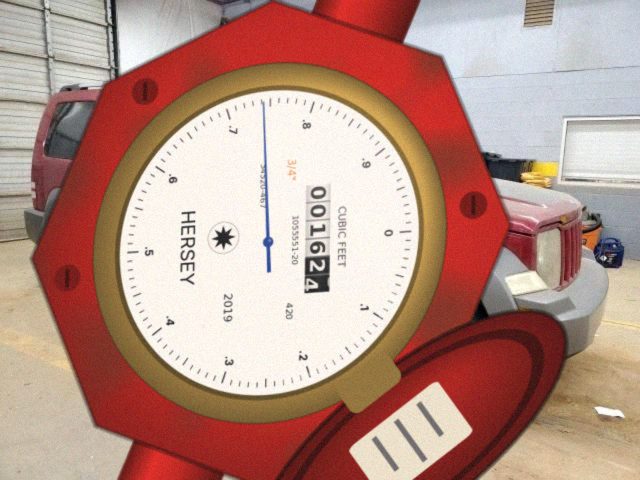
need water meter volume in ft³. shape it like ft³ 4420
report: ft³ 1623.74
